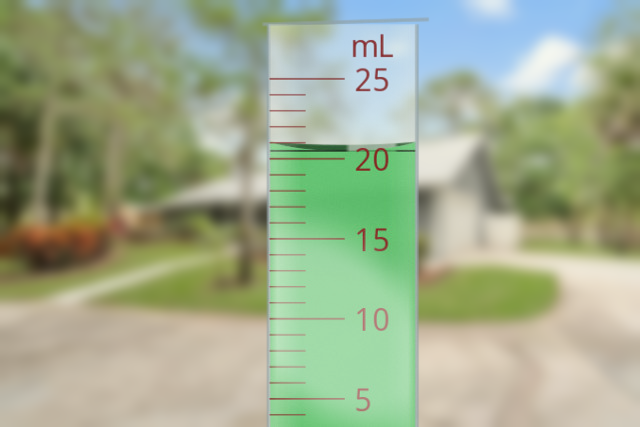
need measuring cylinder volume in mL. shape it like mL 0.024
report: mL 20.5
